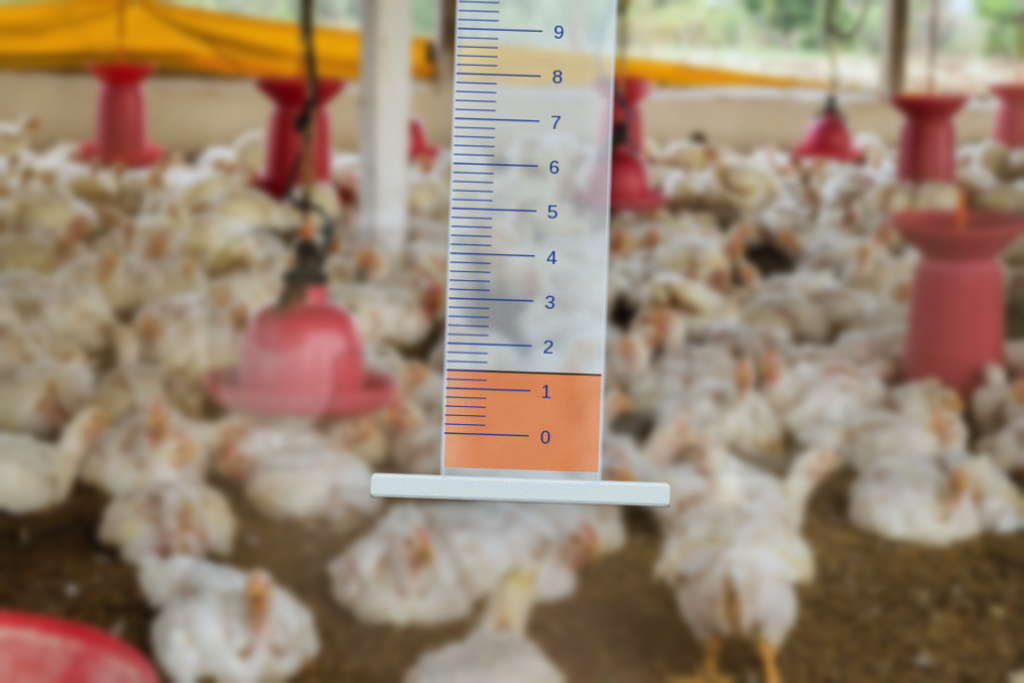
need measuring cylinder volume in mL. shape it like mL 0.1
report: mL 1.4
